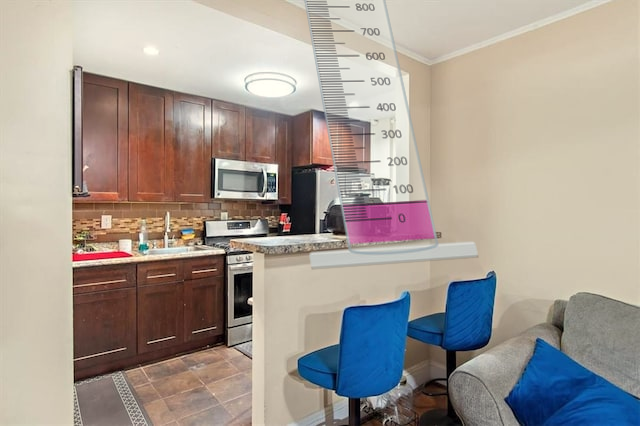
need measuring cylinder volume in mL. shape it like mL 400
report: mL 50
